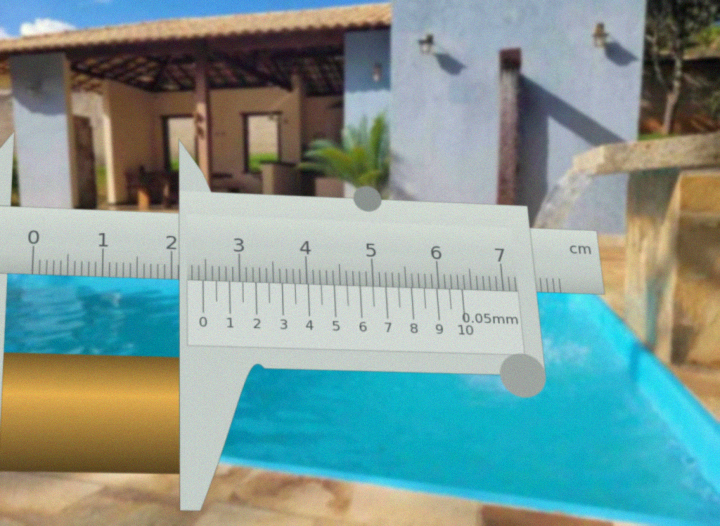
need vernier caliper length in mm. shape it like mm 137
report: mm 24.6
